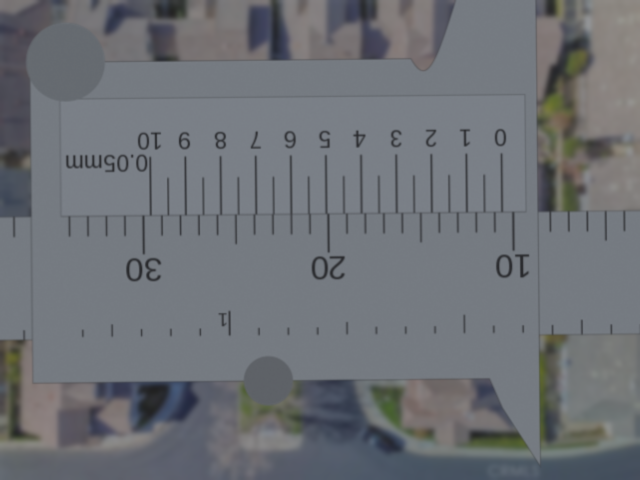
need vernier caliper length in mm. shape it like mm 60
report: mm 10.6
